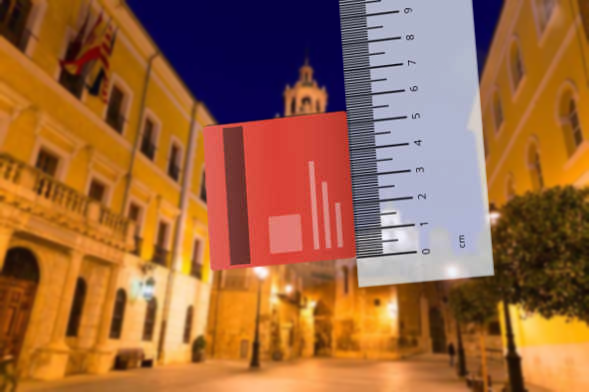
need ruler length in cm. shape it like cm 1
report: cm 5.5
